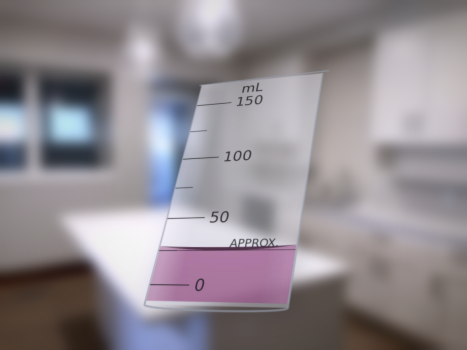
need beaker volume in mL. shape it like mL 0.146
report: mL 25
